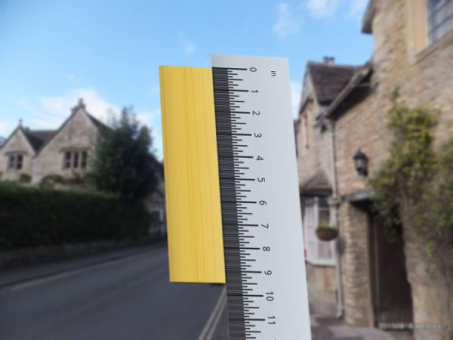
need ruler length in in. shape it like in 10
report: in 9.5
